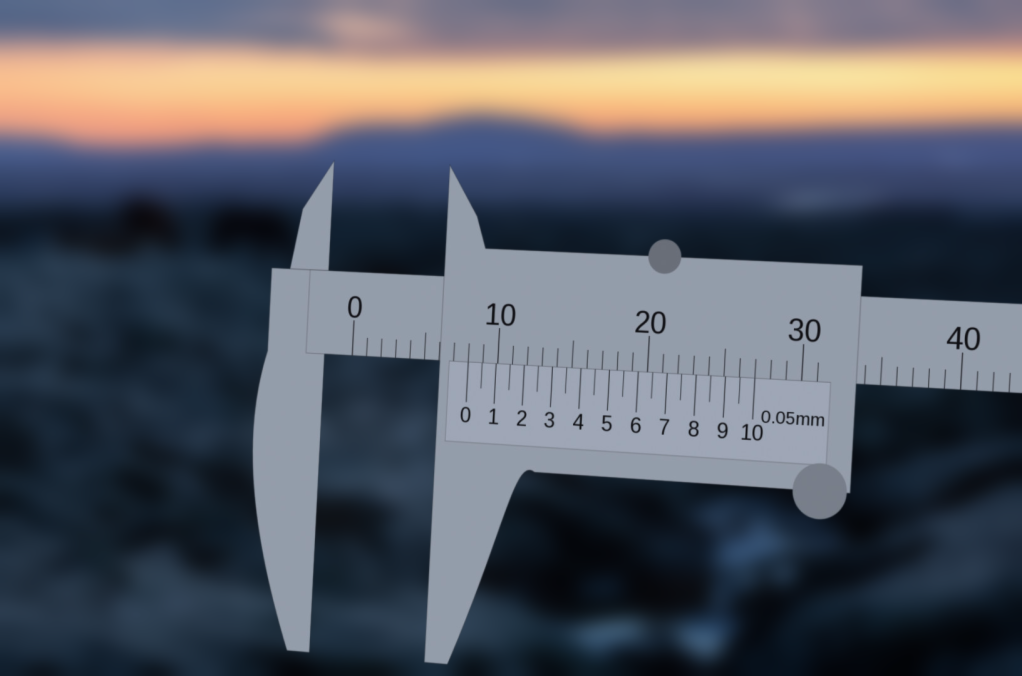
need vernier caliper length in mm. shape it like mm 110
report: mm 8.0
